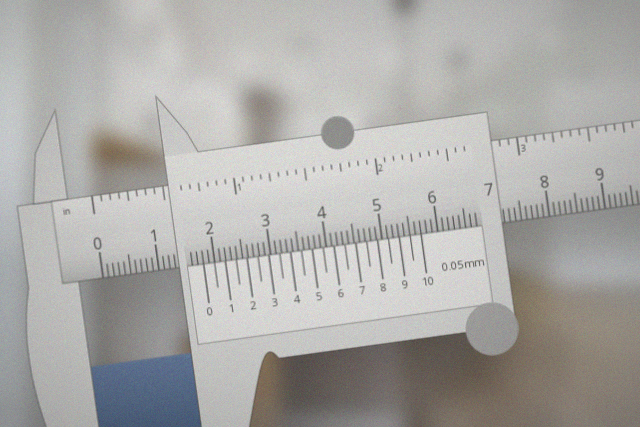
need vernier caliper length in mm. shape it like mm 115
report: mm 18.0
